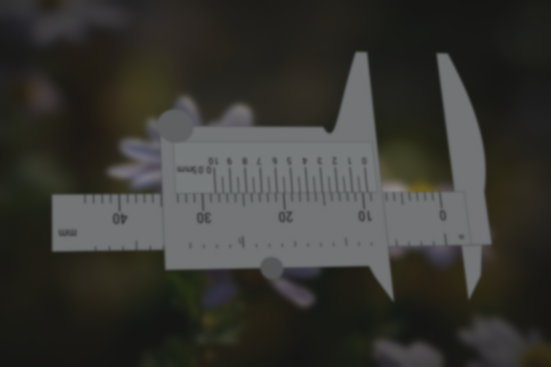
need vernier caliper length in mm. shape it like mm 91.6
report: mm 9.4
